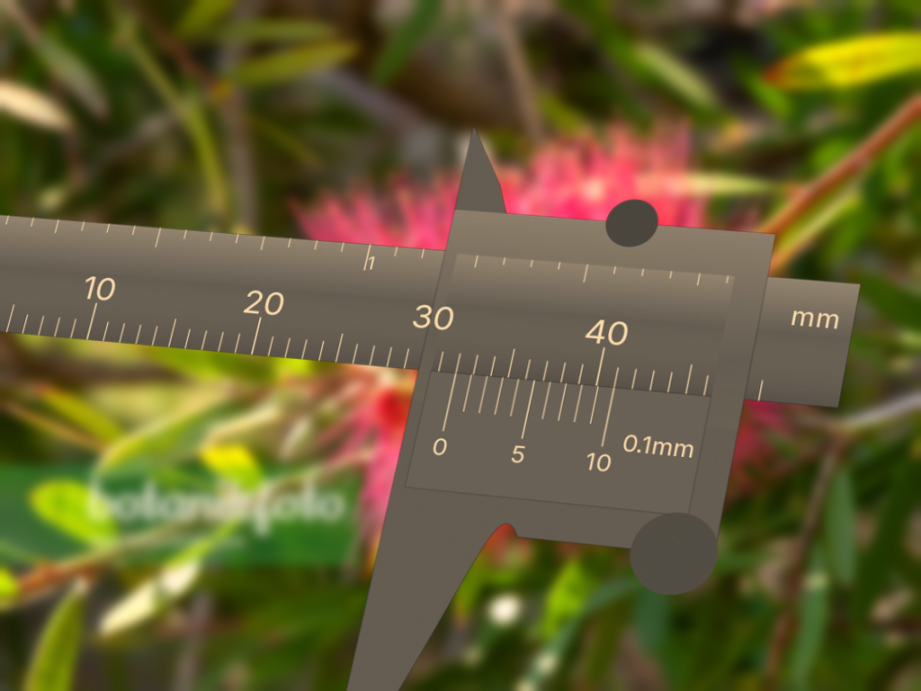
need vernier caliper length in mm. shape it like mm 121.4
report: mm 32.0
